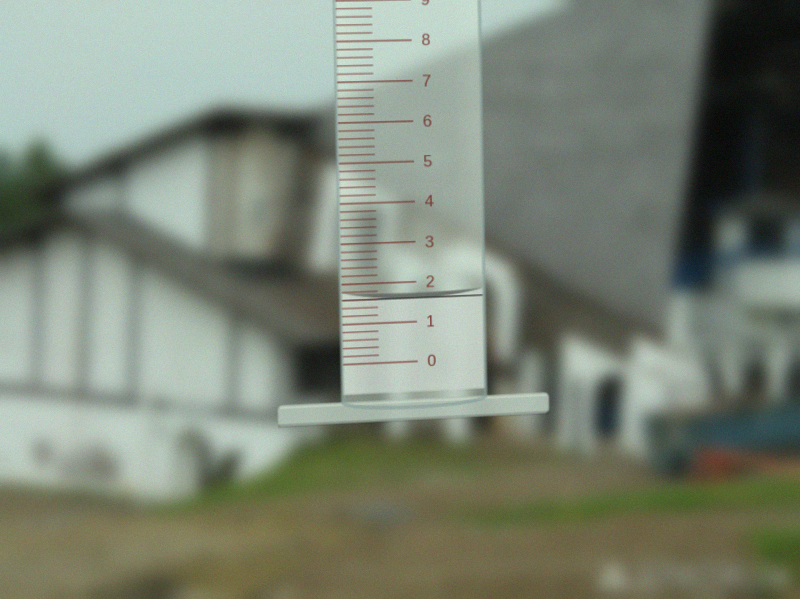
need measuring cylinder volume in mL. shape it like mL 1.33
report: mL 1.6
